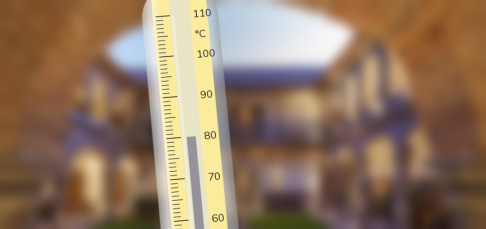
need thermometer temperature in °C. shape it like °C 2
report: °C 80
